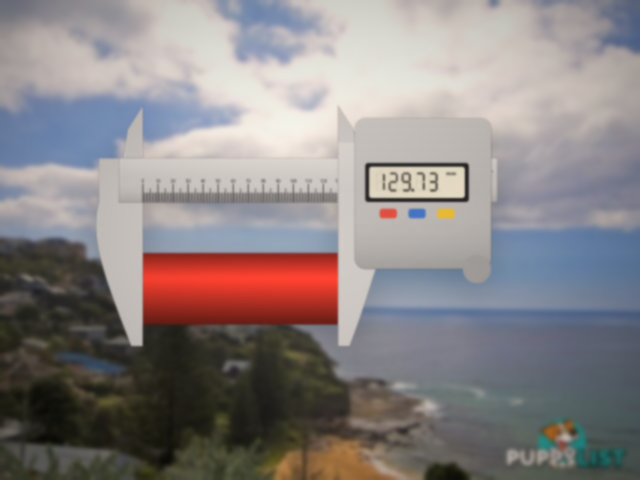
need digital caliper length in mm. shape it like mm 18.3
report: mm 129.73
